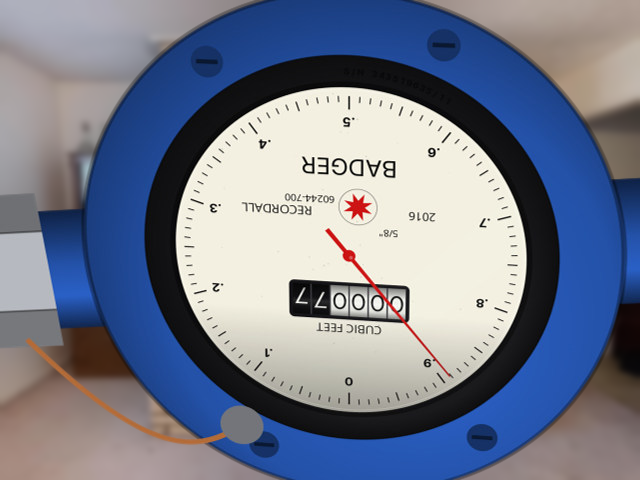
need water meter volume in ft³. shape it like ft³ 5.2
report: ft³ 76.89
